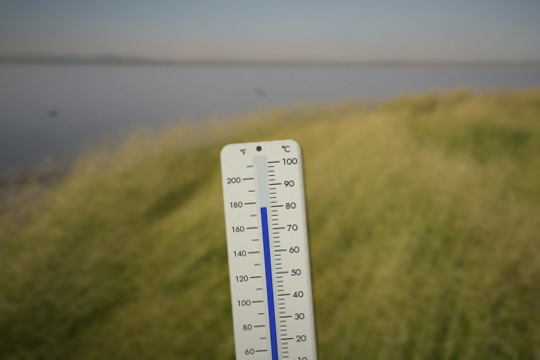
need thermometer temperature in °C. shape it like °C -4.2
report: °C 80
